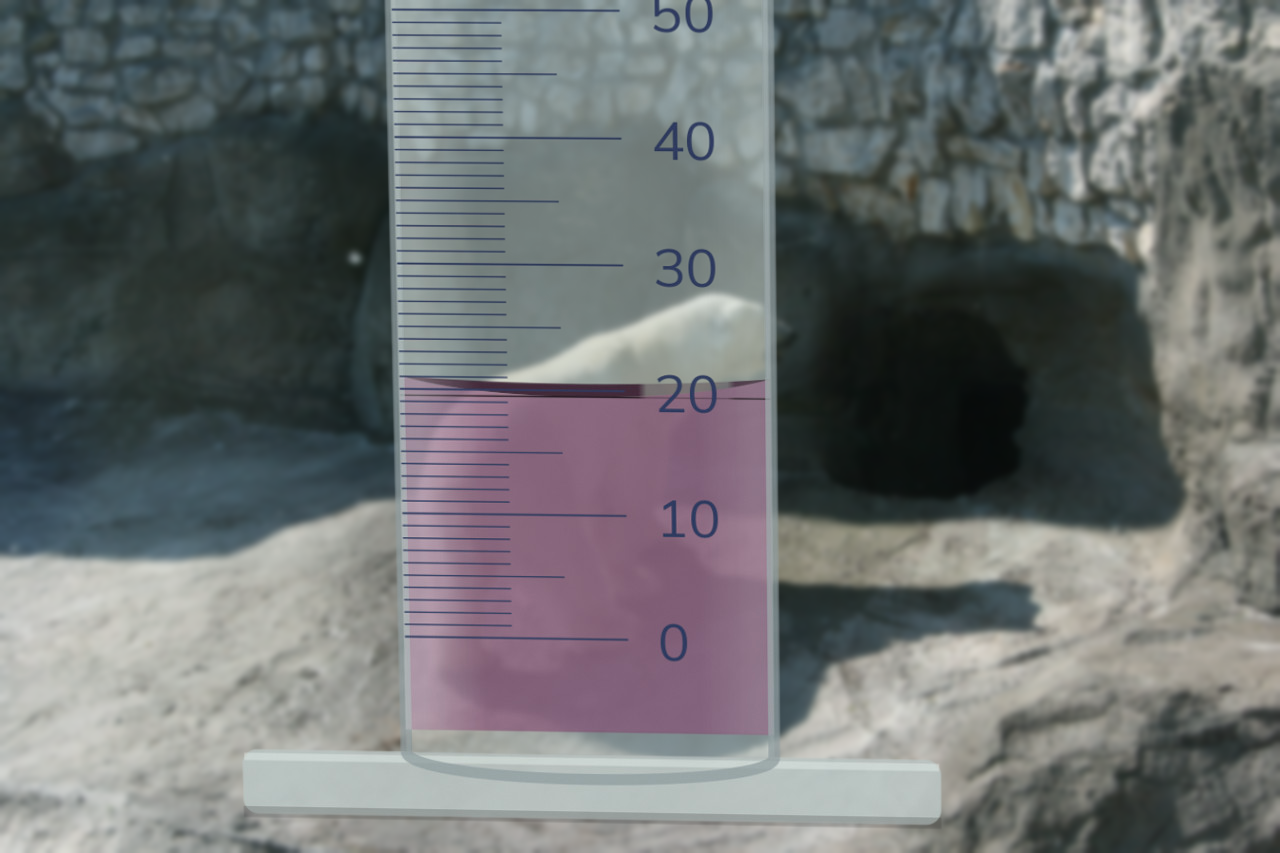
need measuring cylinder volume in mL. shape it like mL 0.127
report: mL 19.5
